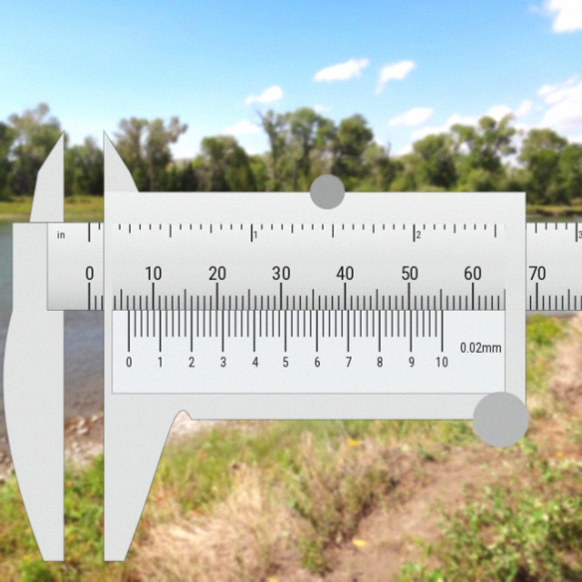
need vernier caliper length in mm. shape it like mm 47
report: mm 6.2
